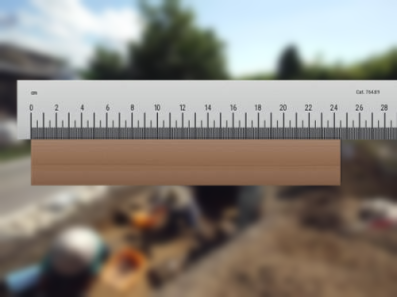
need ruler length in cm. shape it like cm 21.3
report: cm 24.5
